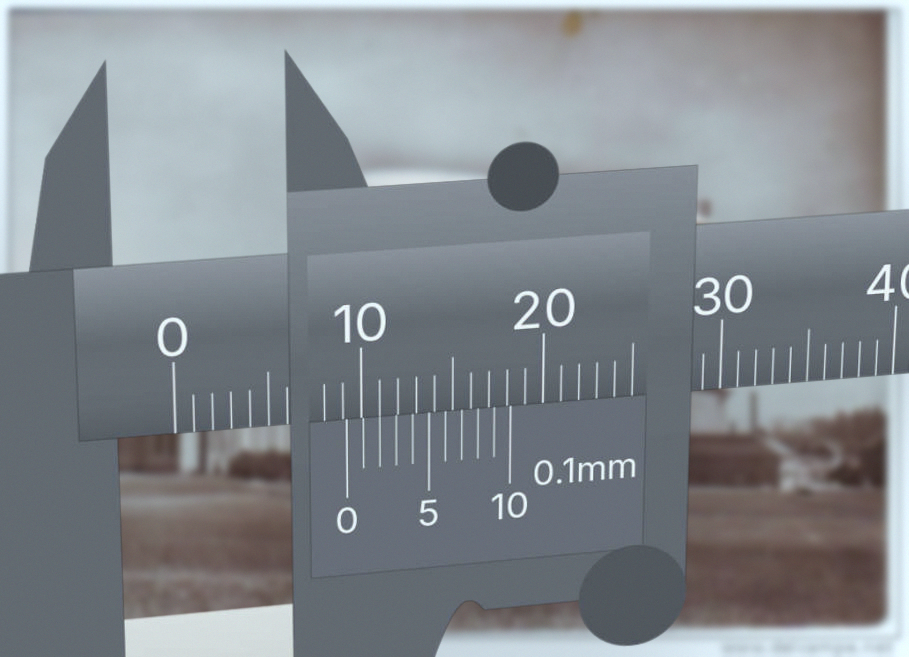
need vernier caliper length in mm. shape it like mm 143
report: mm 9.2
